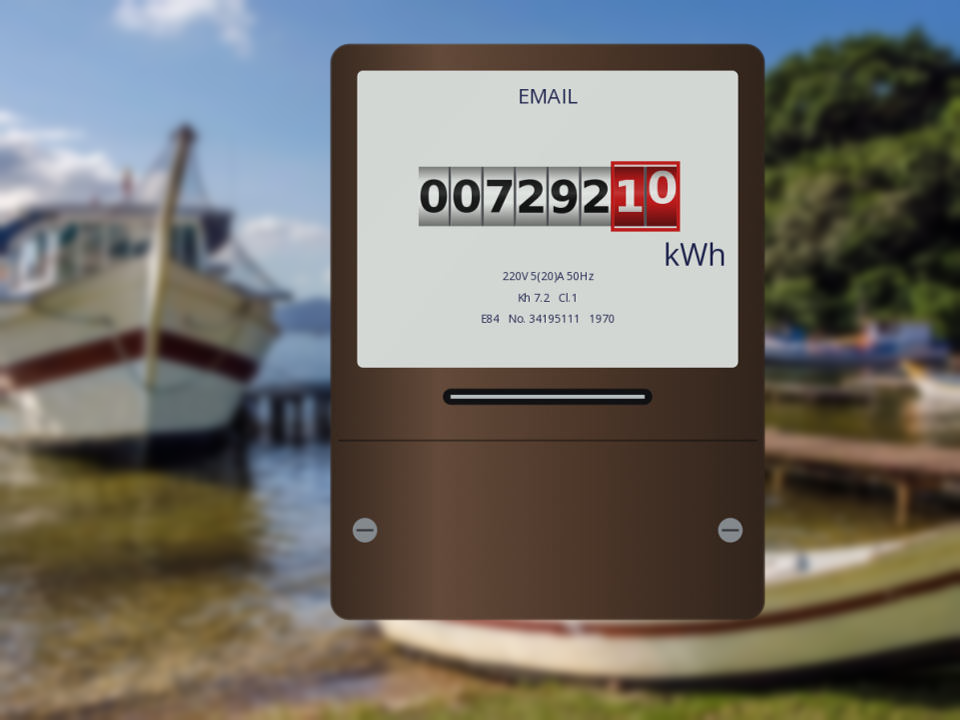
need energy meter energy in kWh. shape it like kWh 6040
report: kWh 7292.10
